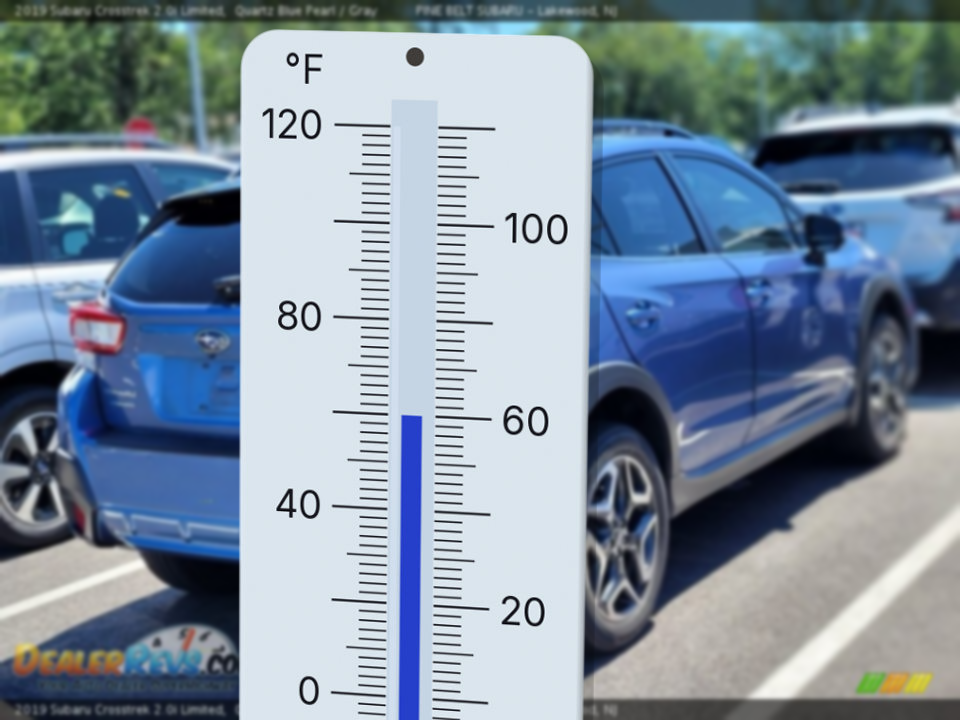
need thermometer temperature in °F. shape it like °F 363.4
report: °F 60
